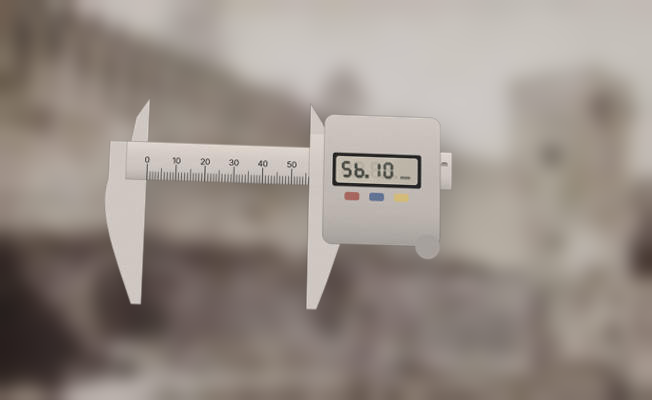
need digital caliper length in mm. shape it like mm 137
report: mm 56.10
